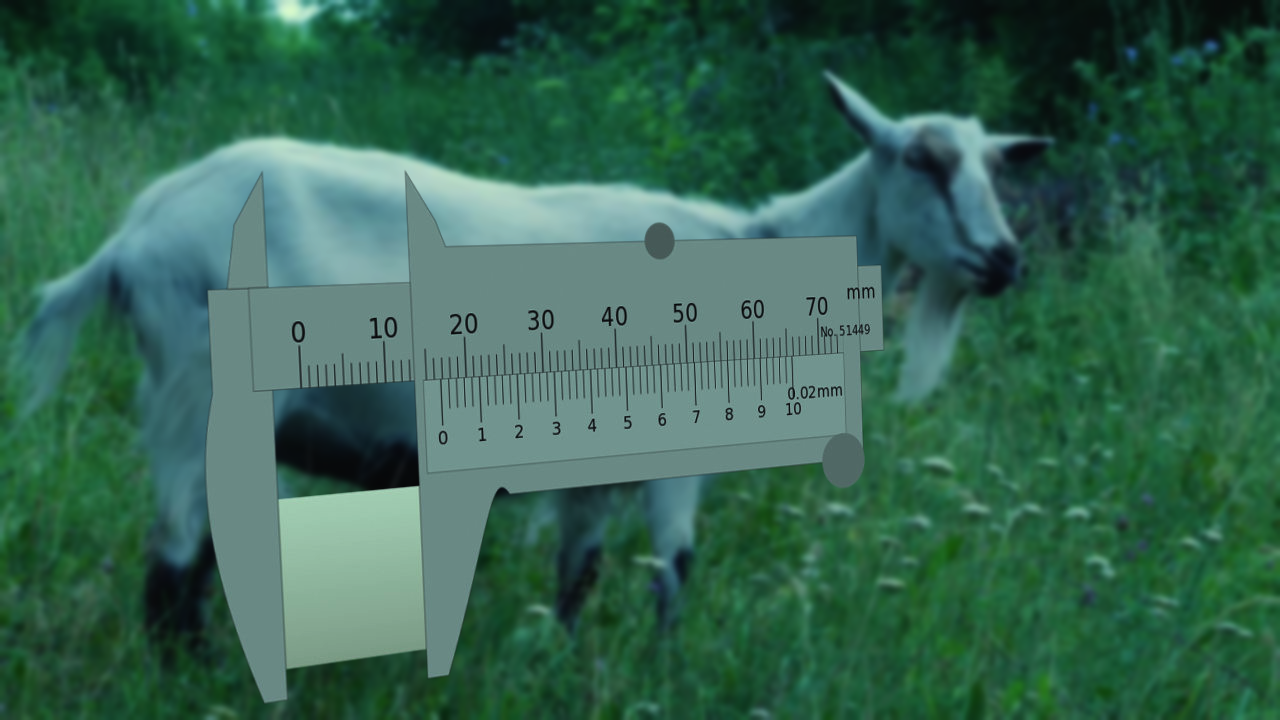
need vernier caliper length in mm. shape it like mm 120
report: mm 16.8
